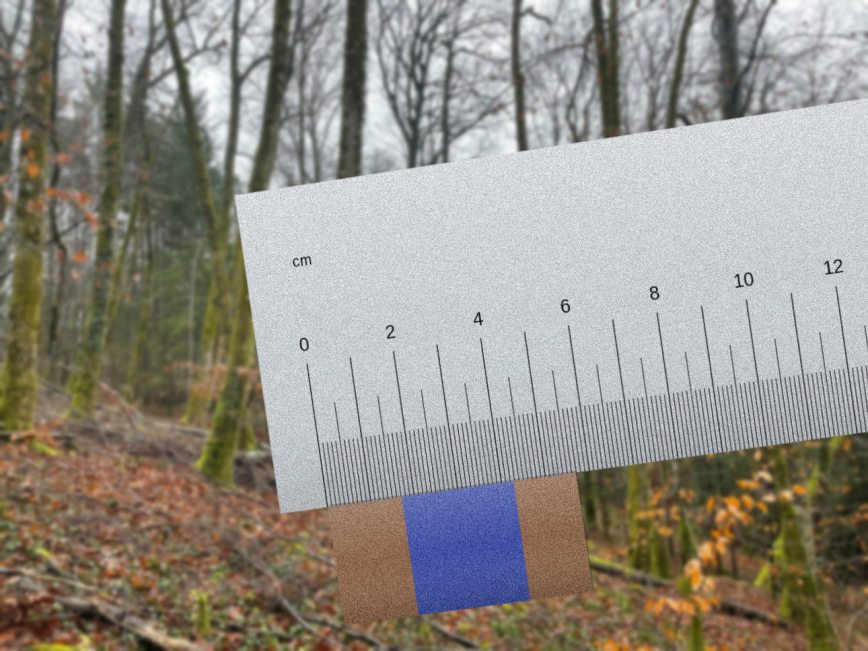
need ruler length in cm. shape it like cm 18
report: cm 5.7
